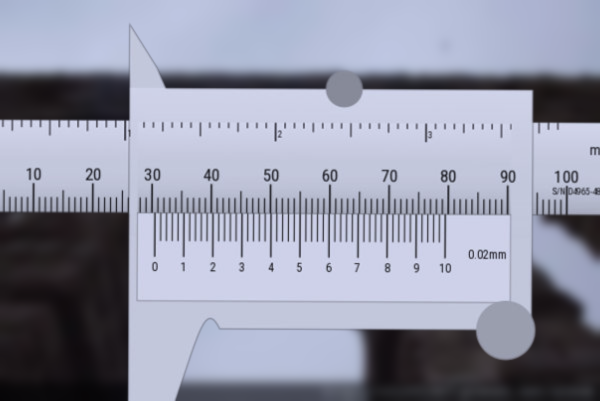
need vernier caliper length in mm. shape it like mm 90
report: mm 30.5
